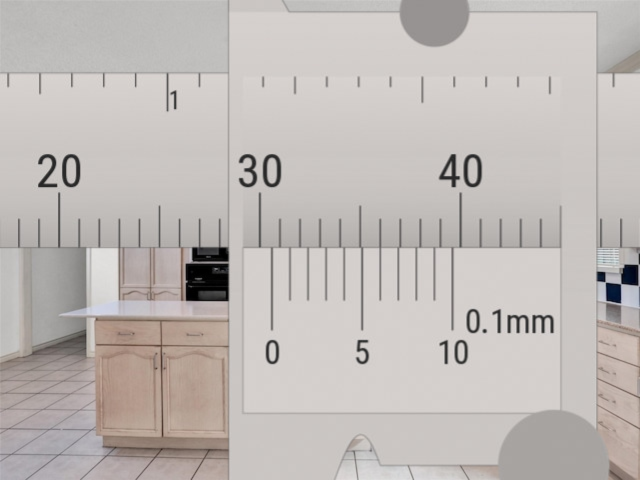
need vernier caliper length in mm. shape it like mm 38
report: mm 30.6
